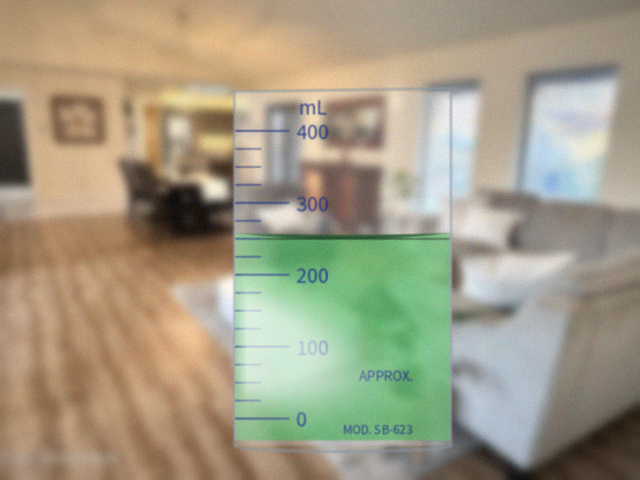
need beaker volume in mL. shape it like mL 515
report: mL 250
